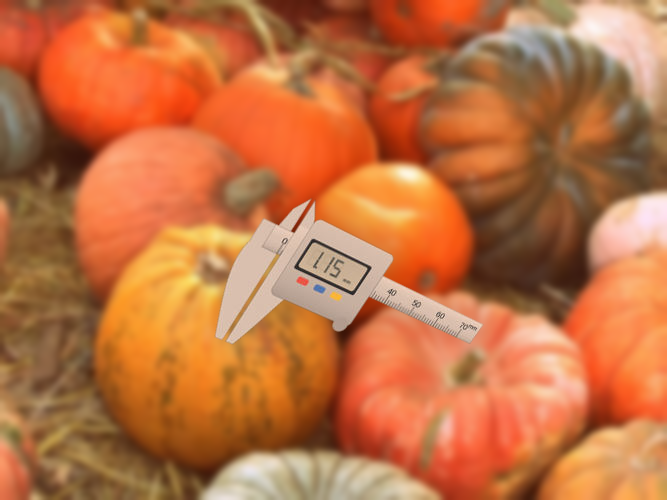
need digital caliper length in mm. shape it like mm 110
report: mm 1.15
